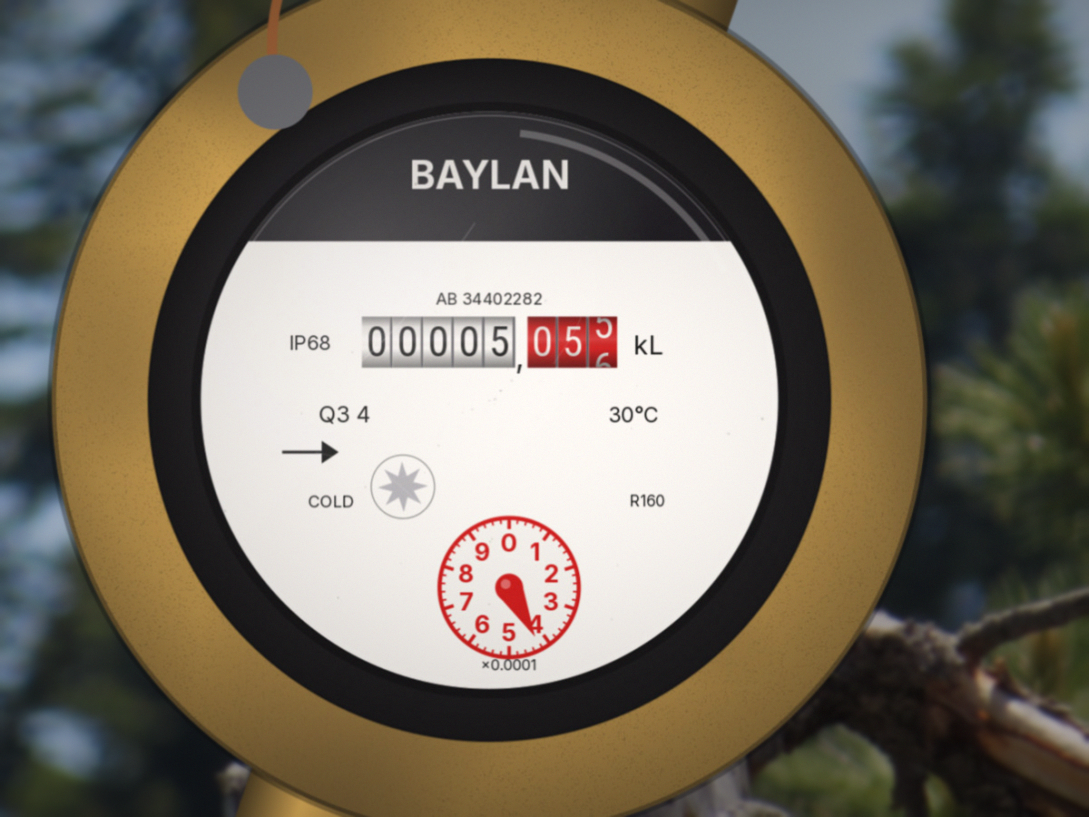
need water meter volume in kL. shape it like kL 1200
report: kL 5.0554
